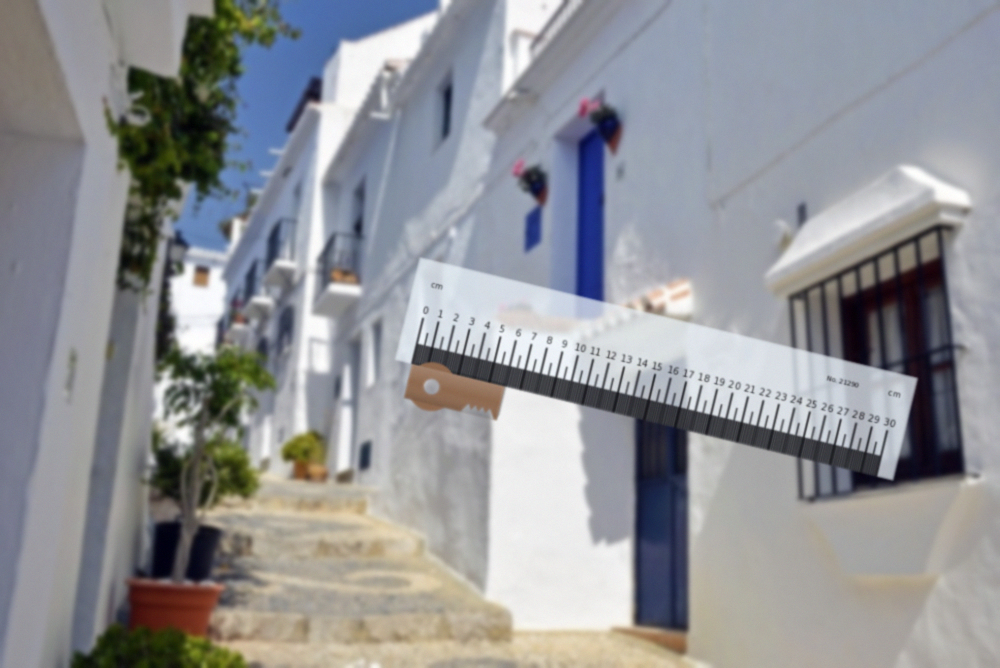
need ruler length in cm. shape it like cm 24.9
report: cm 6
